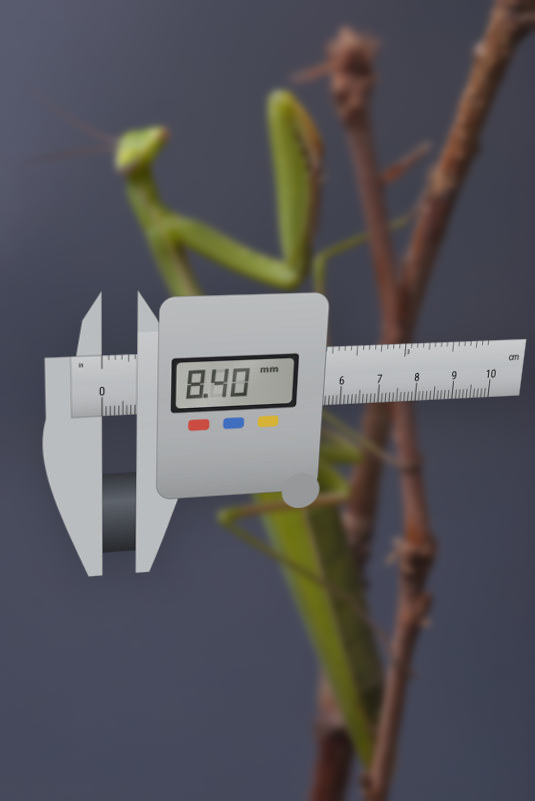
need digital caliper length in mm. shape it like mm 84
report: mm 8.40
